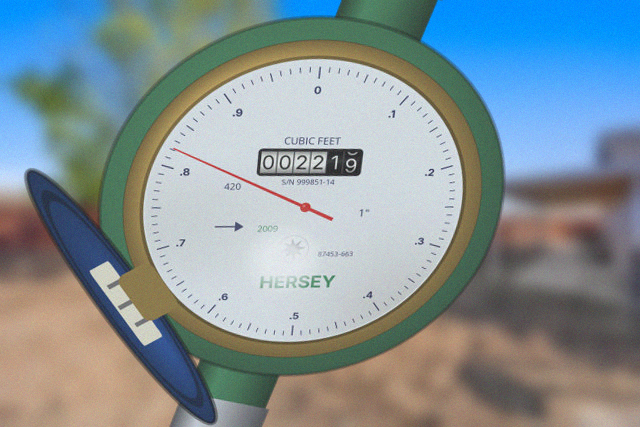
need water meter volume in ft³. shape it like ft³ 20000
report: ft³ 2218.82
